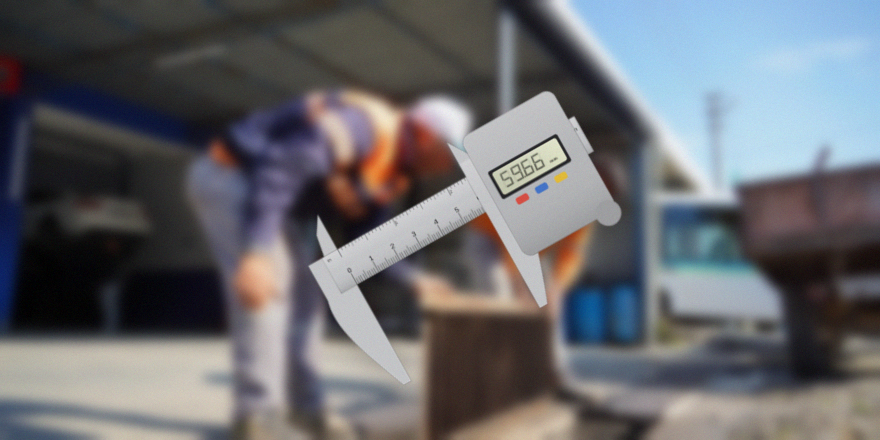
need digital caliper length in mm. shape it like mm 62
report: mm 59.66
